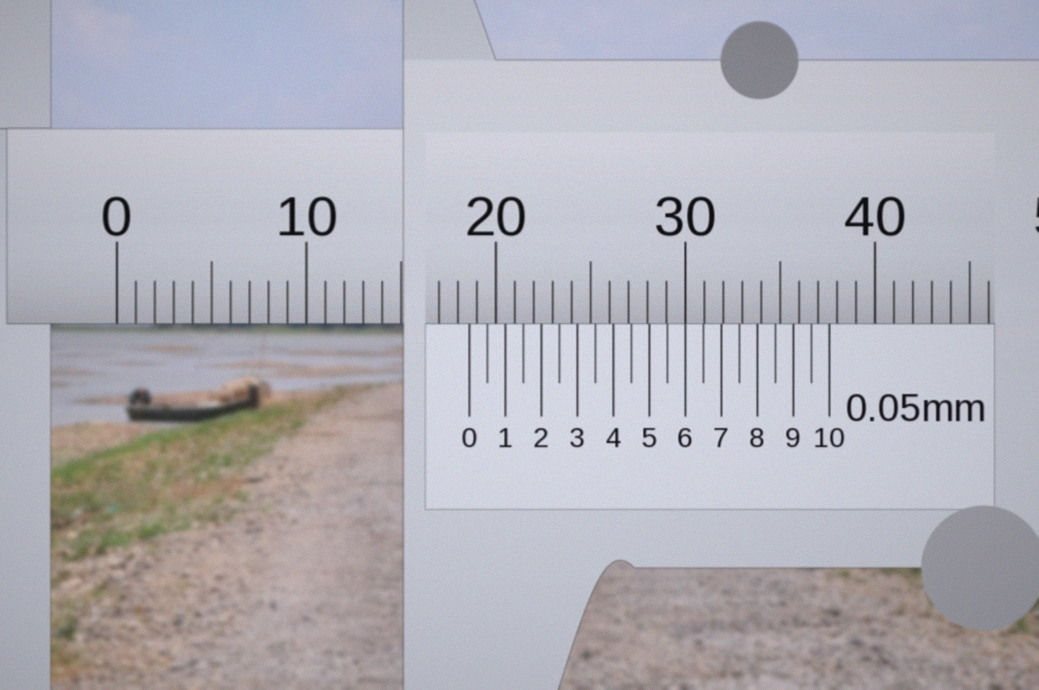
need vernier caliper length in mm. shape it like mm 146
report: mm 18.6
